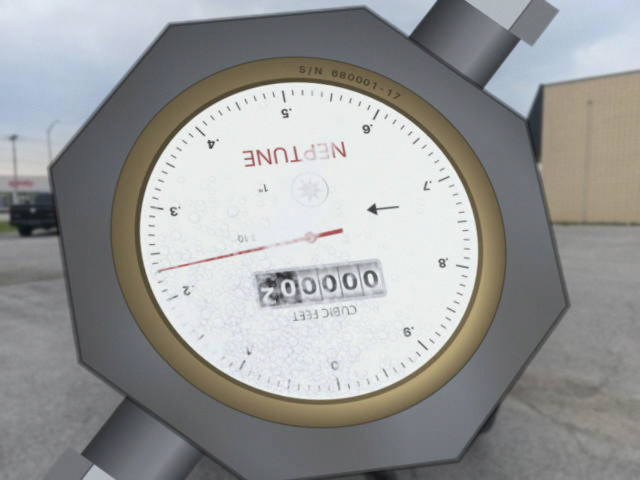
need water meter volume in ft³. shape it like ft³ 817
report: ft³ 2.23
